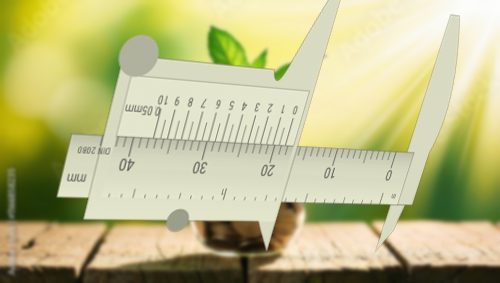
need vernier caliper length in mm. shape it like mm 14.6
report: mm 18.4
